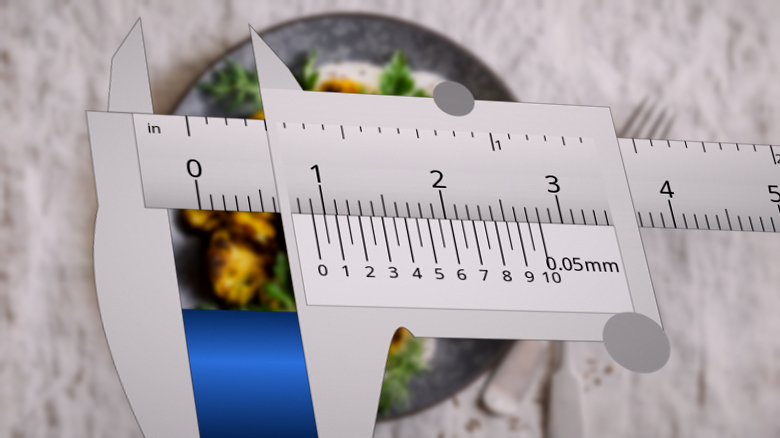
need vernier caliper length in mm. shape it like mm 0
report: mm 9.0
